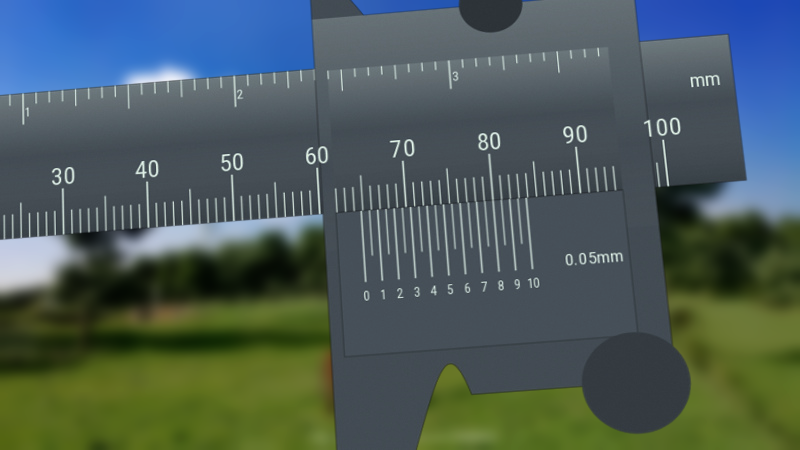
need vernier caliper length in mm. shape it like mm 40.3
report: mm 64.8
